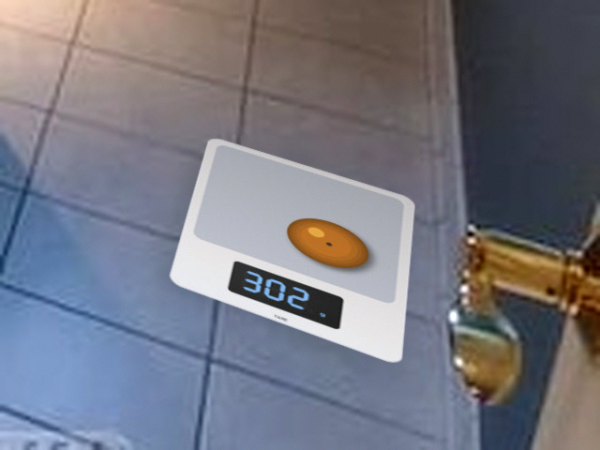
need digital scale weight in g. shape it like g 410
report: g 302
